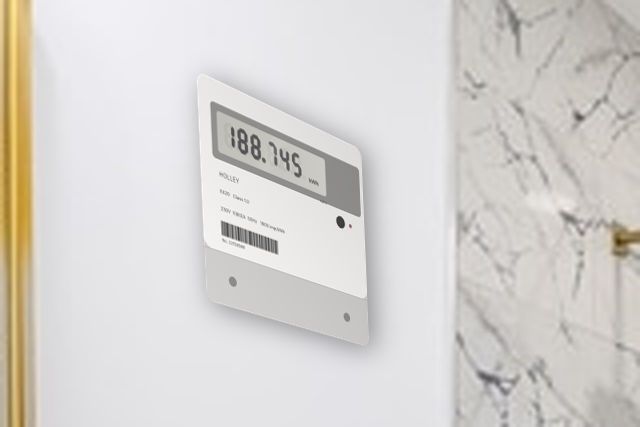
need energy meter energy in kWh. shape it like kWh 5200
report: kWh 188.745
